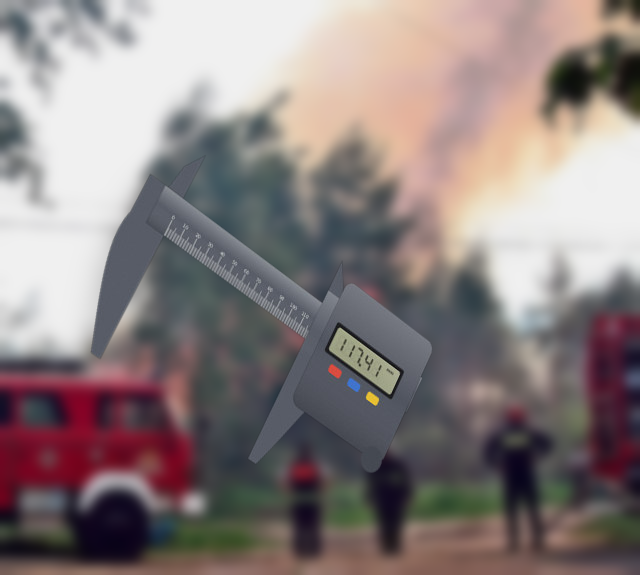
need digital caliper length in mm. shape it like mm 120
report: mm 117.41
